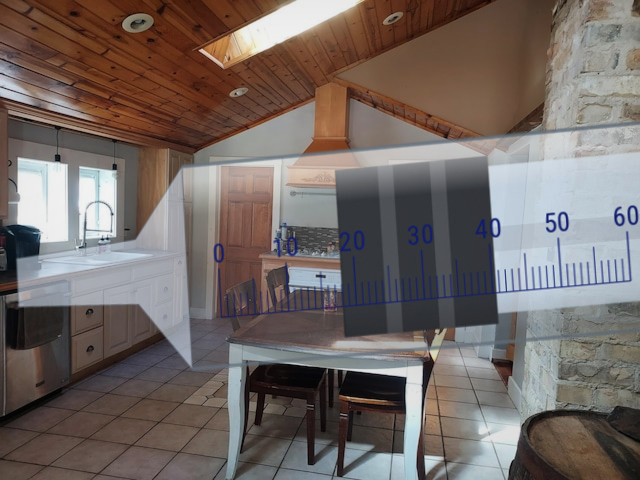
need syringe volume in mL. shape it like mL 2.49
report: mL 18
